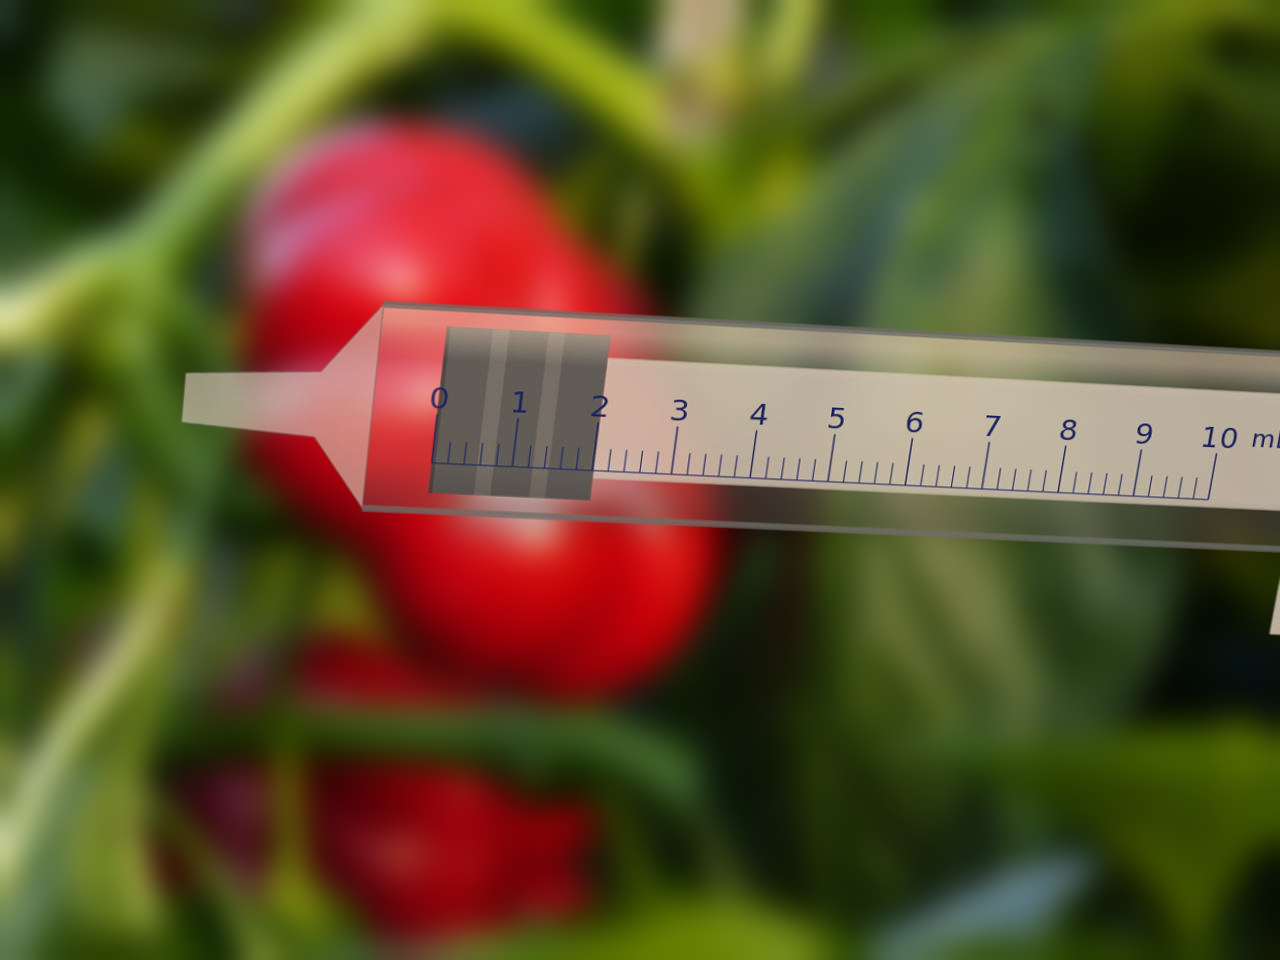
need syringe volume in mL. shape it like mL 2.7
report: mL 0
